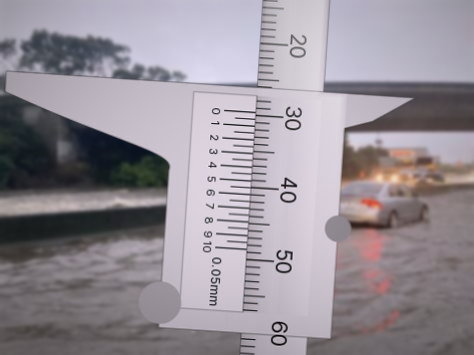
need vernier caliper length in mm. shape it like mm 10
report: mm 29.6
